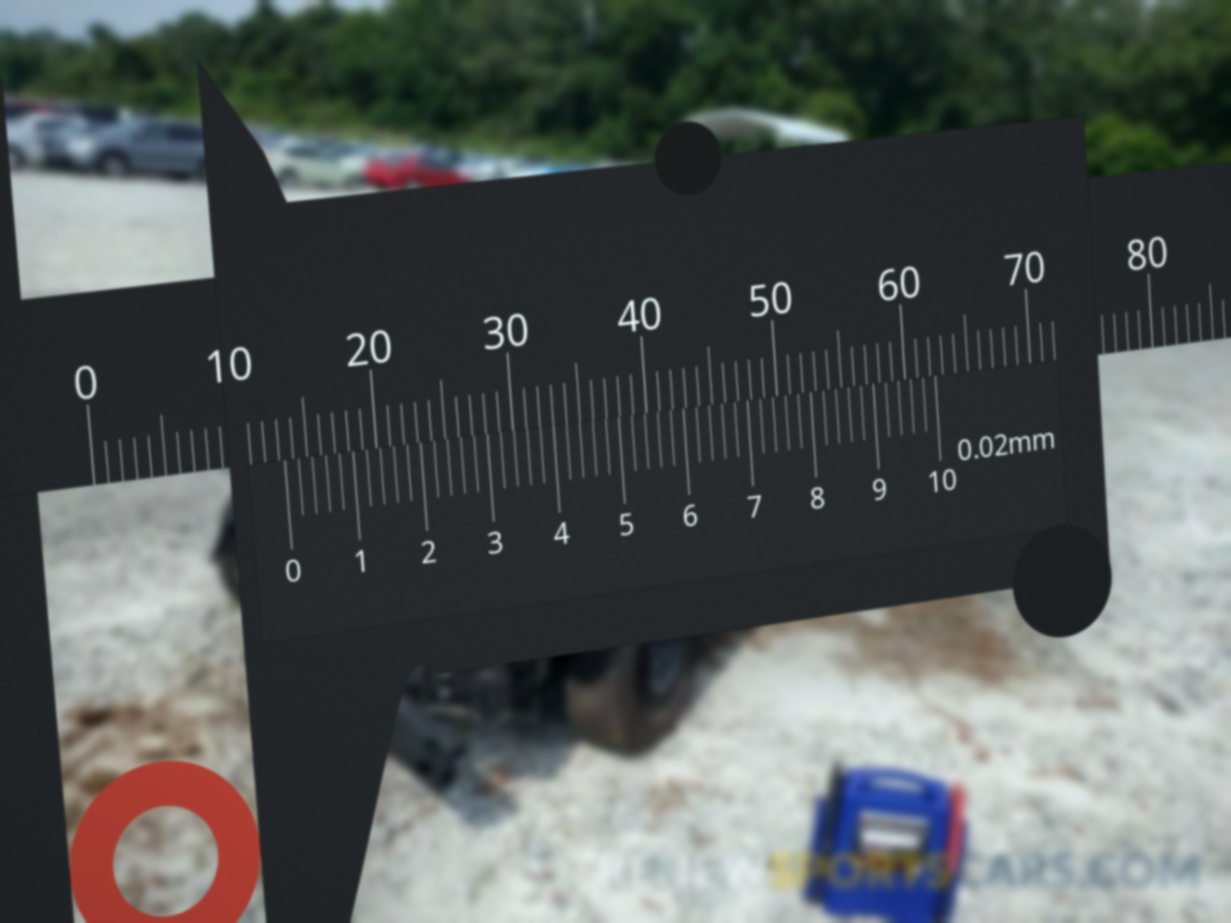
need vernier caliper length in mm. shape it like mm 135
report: mm 13.4
